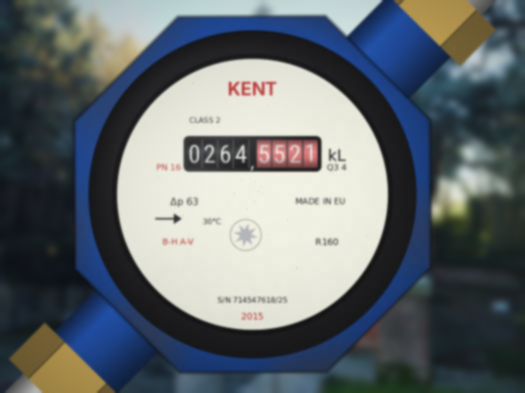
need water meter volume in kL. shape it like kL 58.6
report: kL 264.5521
